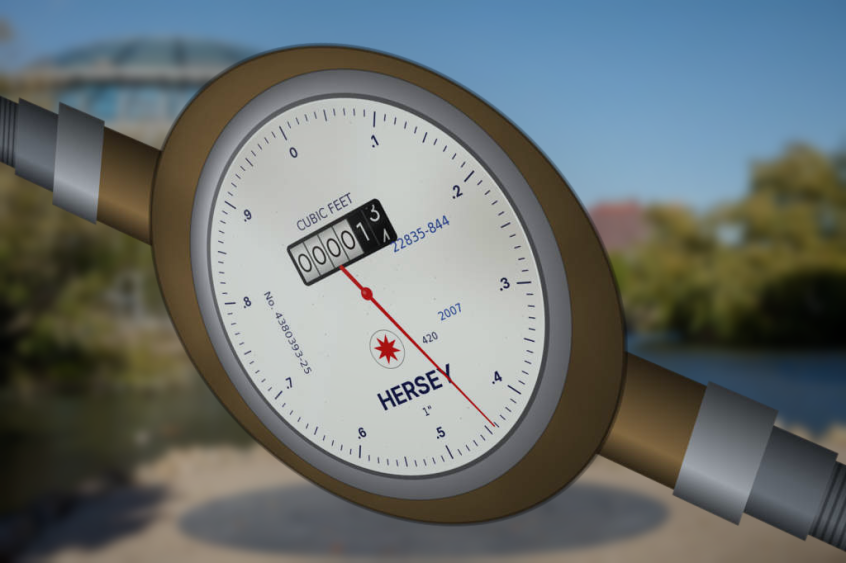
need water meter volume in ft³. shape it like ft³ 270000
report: ft³ 13.44
